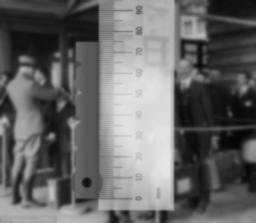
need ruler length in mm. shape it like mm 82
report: mm 75
